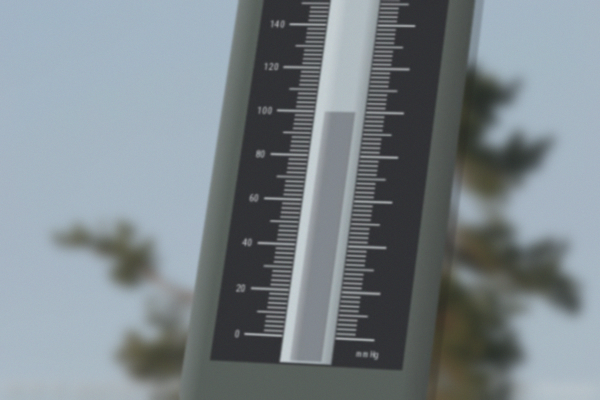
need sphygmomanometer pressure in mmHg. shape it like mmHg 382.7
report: mmHg 100
